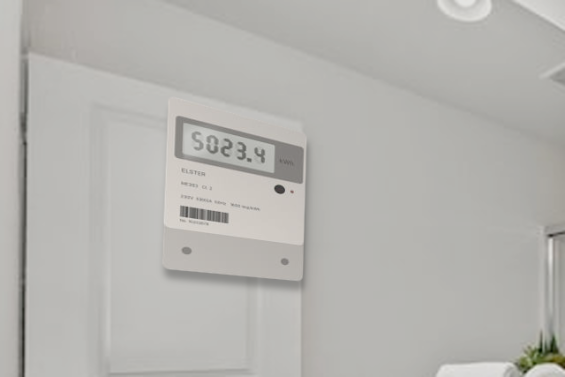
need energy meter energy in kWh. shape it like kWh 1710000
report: kWh 5023.4
